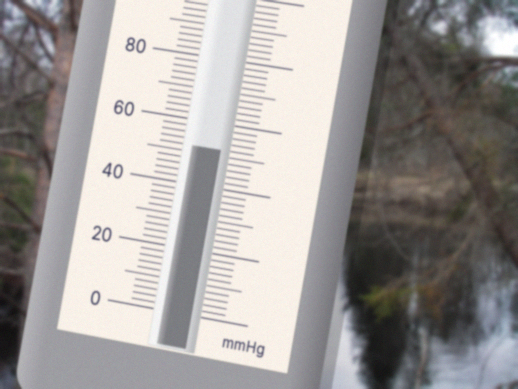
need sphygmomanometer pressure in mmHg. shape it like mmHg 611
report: mmHg 52
